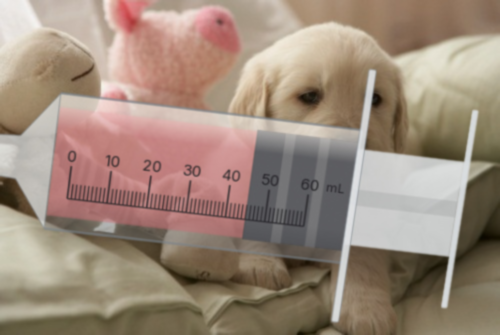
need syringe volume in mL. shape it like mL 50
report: mL 45
